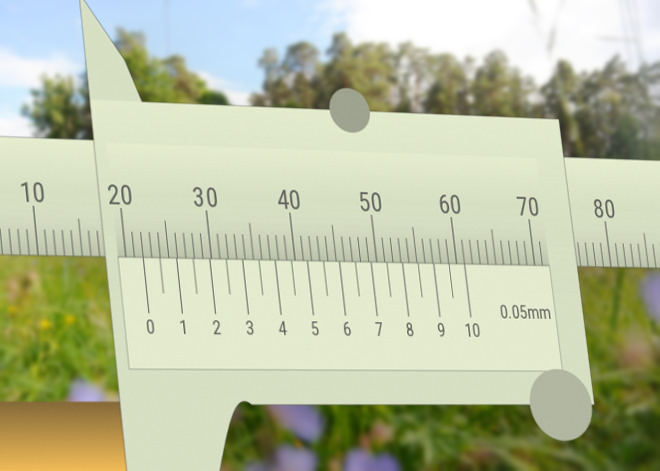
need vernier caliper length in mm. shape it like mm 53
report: mm 22.0
